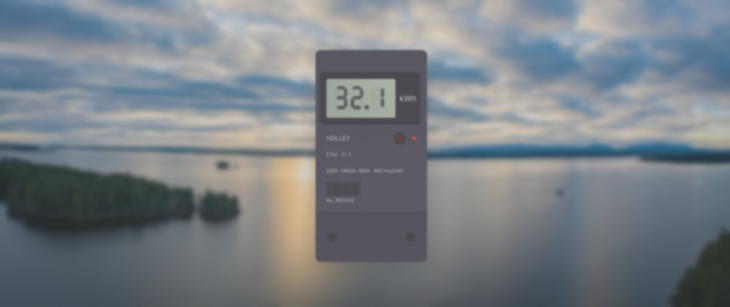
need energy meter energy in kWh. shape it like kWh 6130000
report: kWh 32.1
